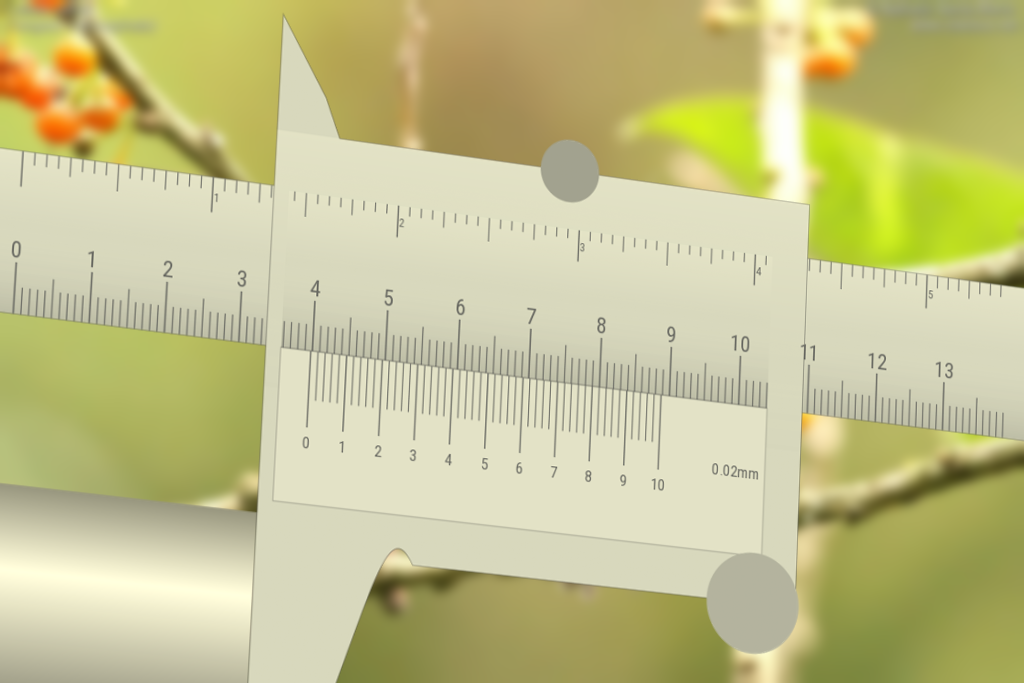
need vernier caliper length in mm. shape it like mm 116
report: mm 39.8
